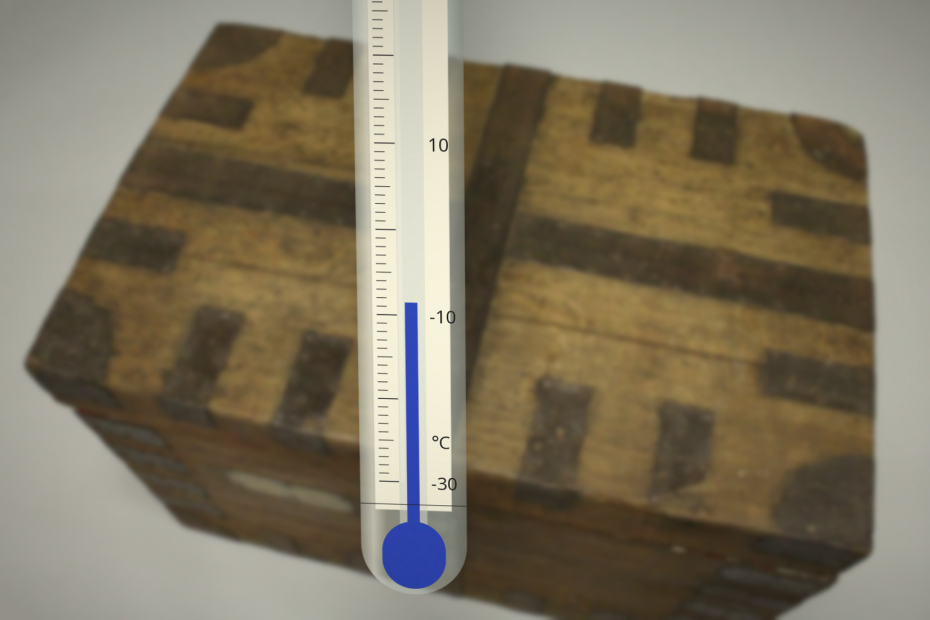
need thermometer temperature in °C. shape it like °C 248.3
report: °C -8.5
